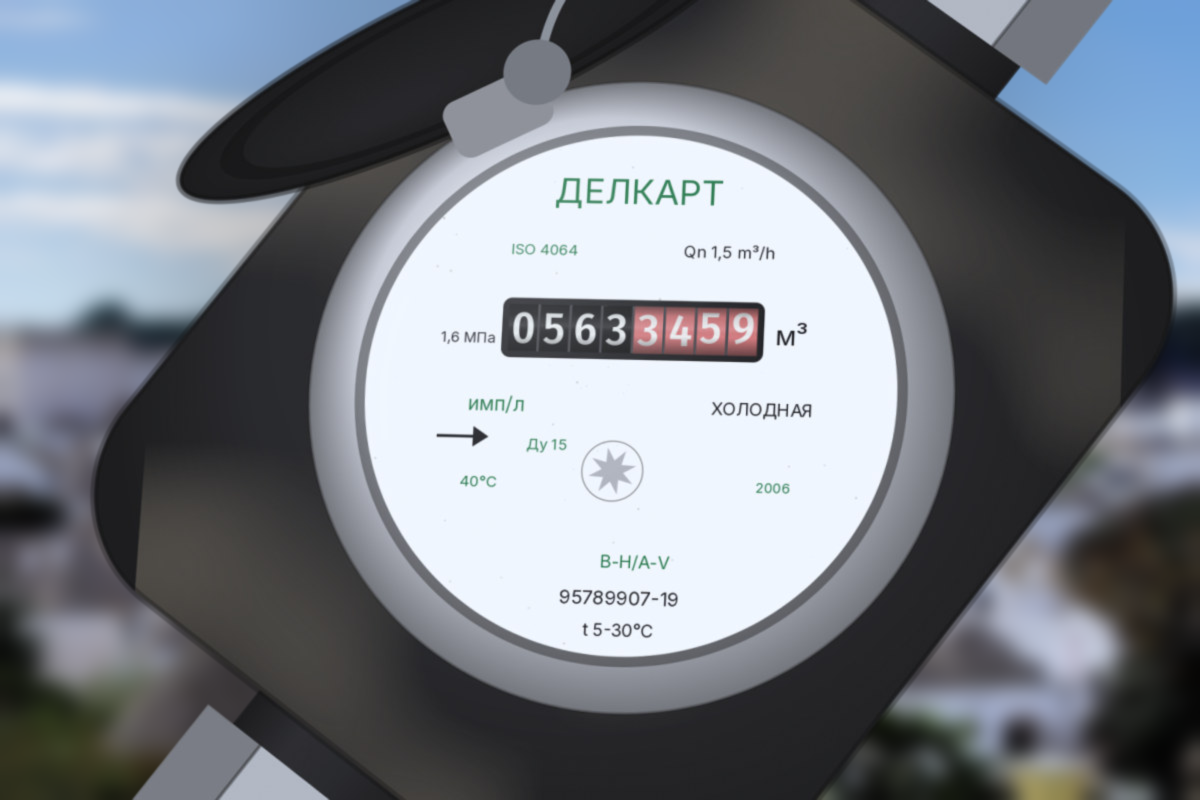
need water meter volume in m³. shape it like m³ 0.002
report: m³ 563.3459
